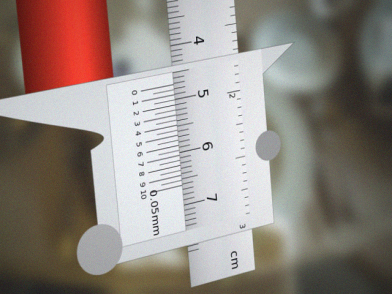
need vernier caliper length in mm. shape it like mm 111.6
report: mm 47.2
